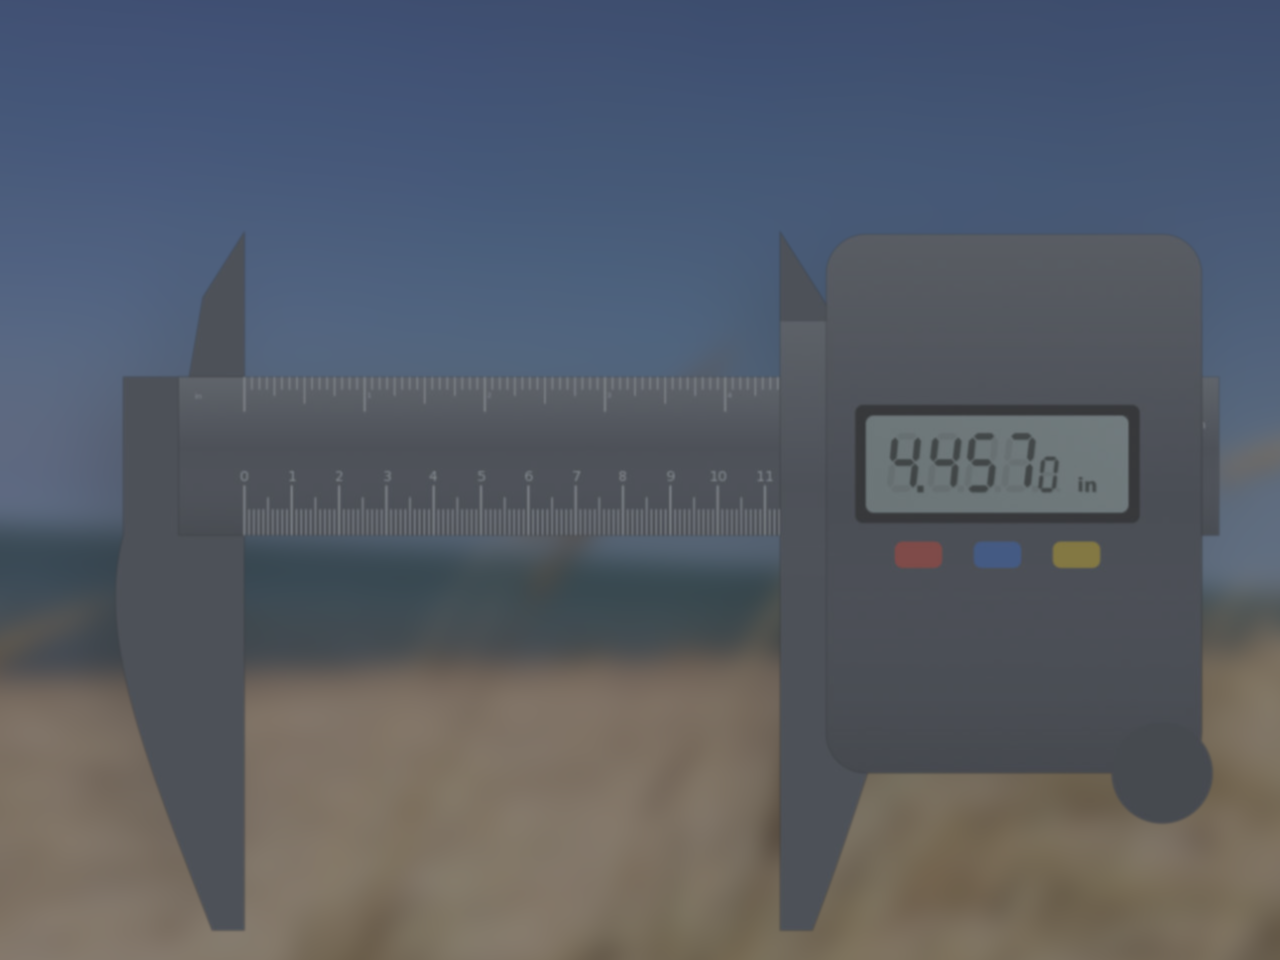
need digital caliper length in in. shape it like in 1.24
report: in 4.4570
